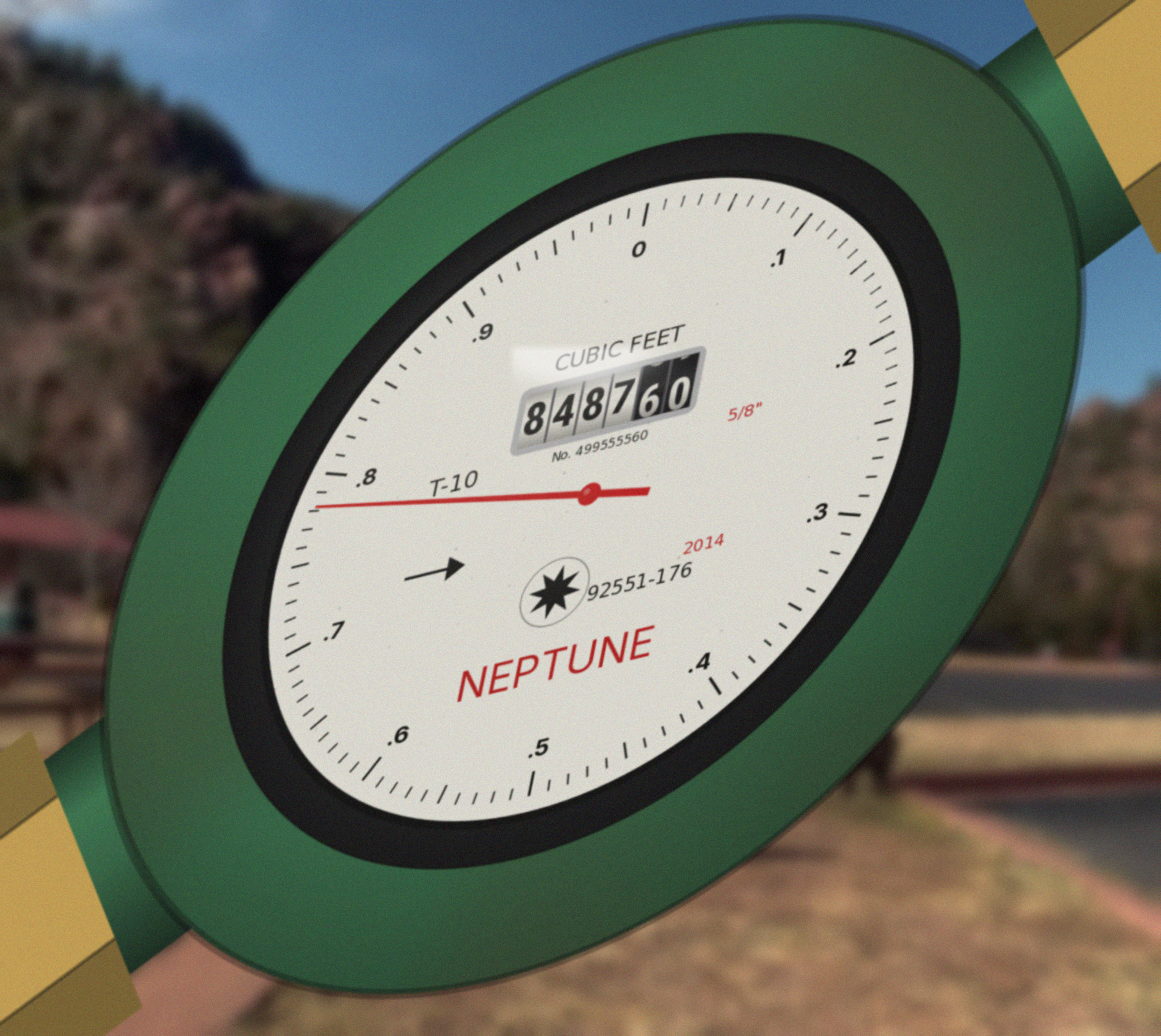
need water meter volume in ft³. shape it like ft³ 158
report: ft³ 848759.78
